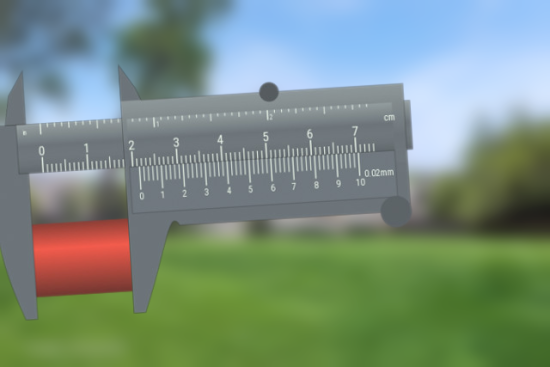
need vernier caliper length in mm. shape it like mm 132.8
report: mm 21.5
